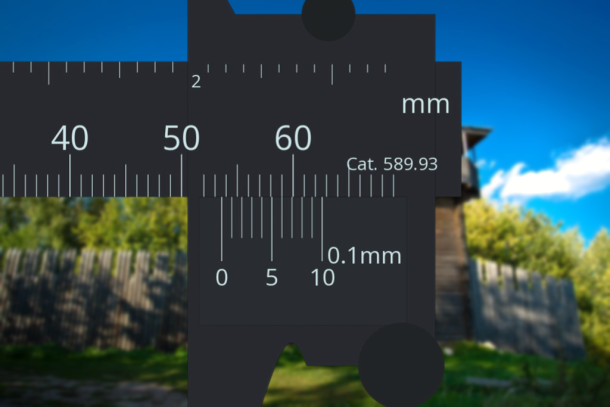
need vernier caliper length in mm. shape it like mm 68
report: mm 53.6
